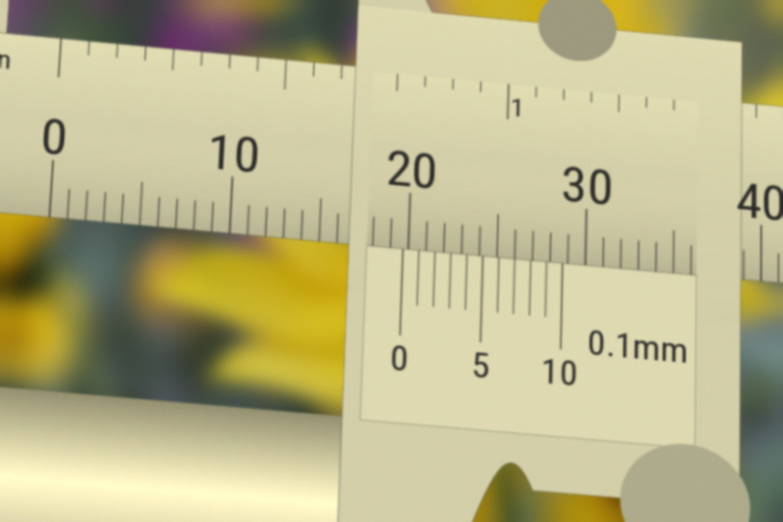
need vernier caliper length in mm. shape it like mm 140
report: mm 19.7
